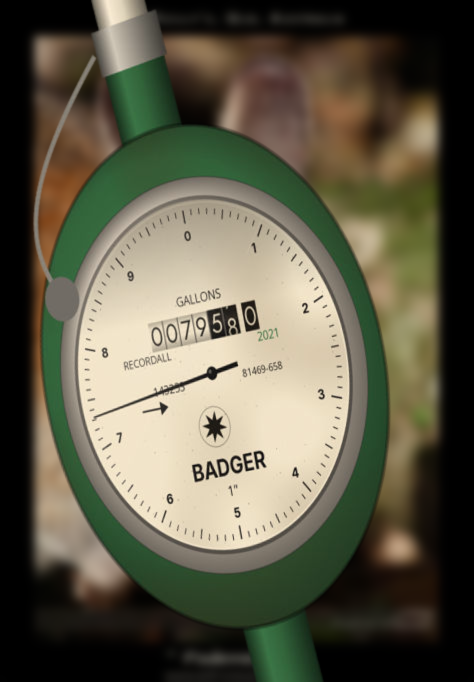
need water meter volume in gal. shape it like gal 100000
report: gal 79577.3
